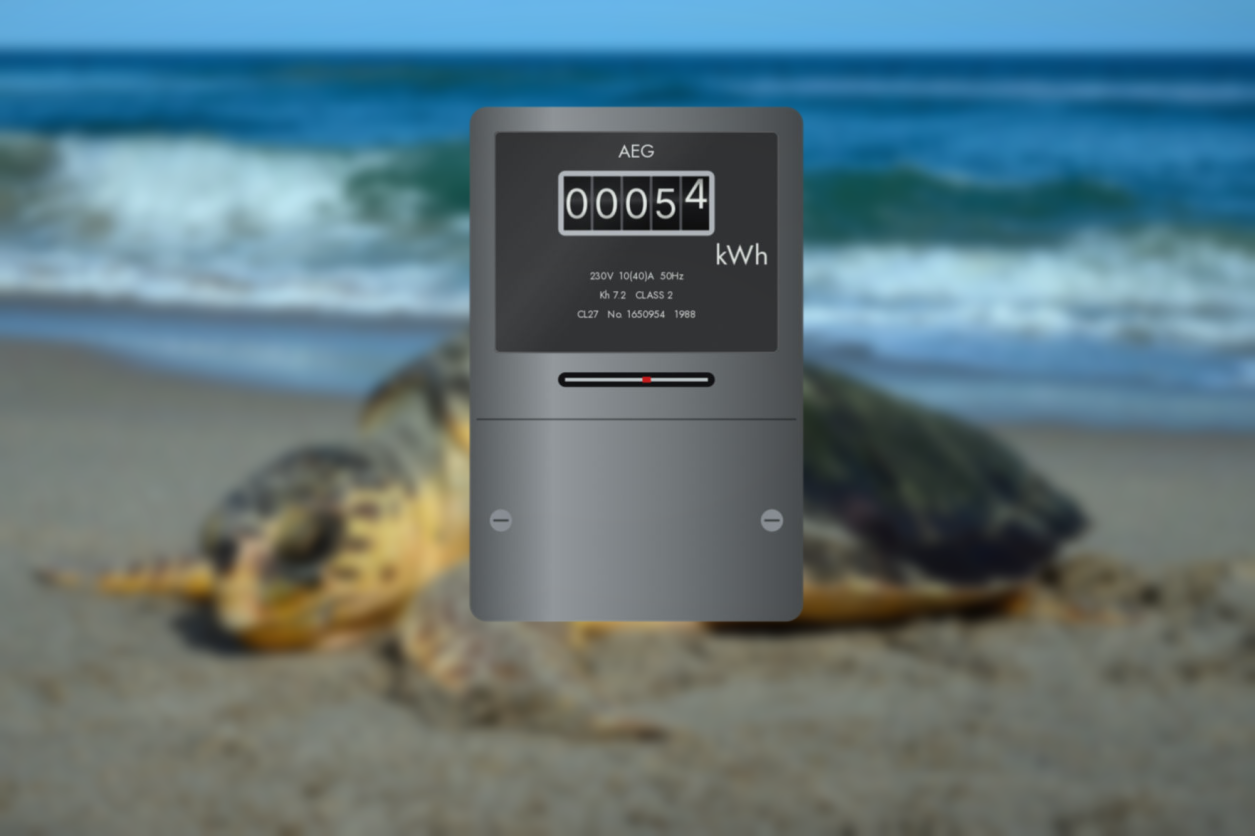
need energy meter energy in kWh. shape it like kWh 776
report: kWh 54
